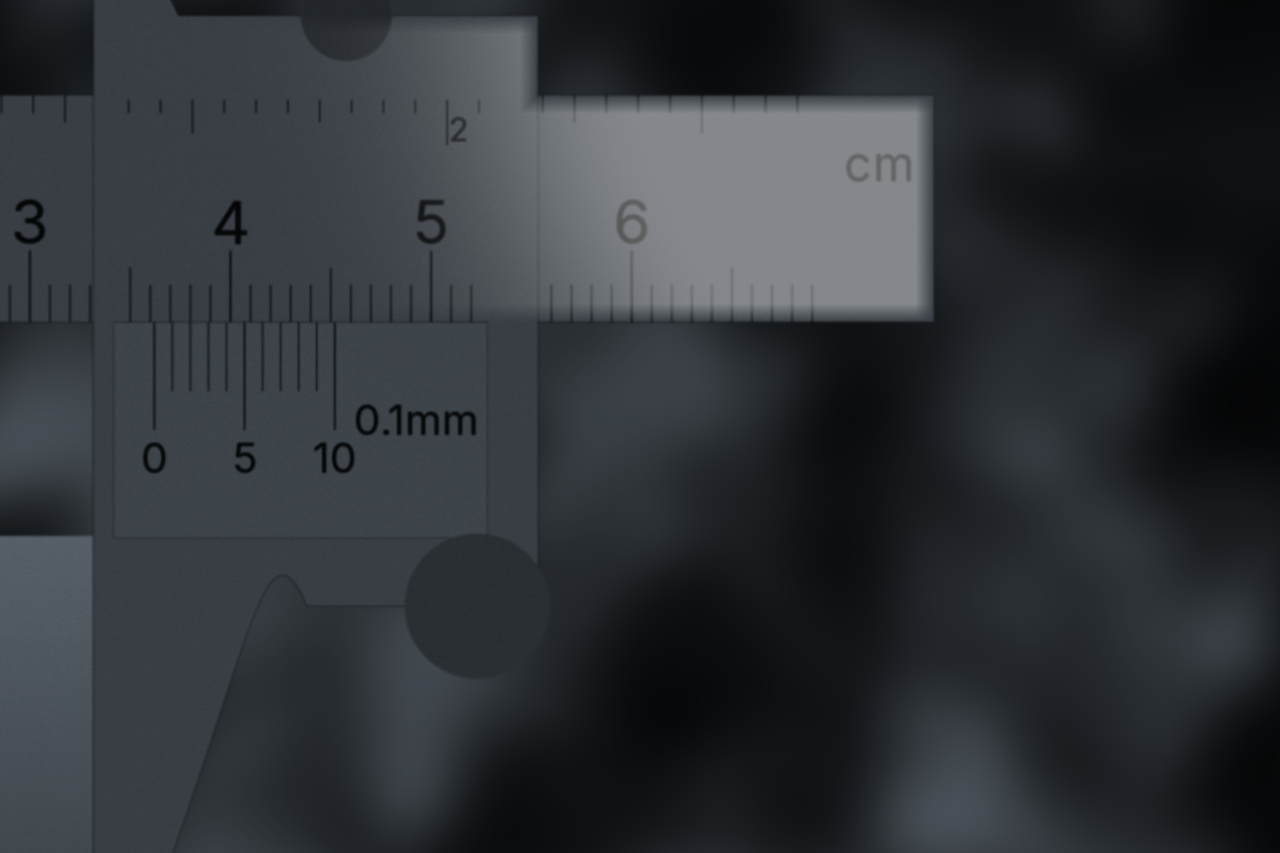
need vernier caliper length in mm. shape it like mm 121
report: mm 36.2
